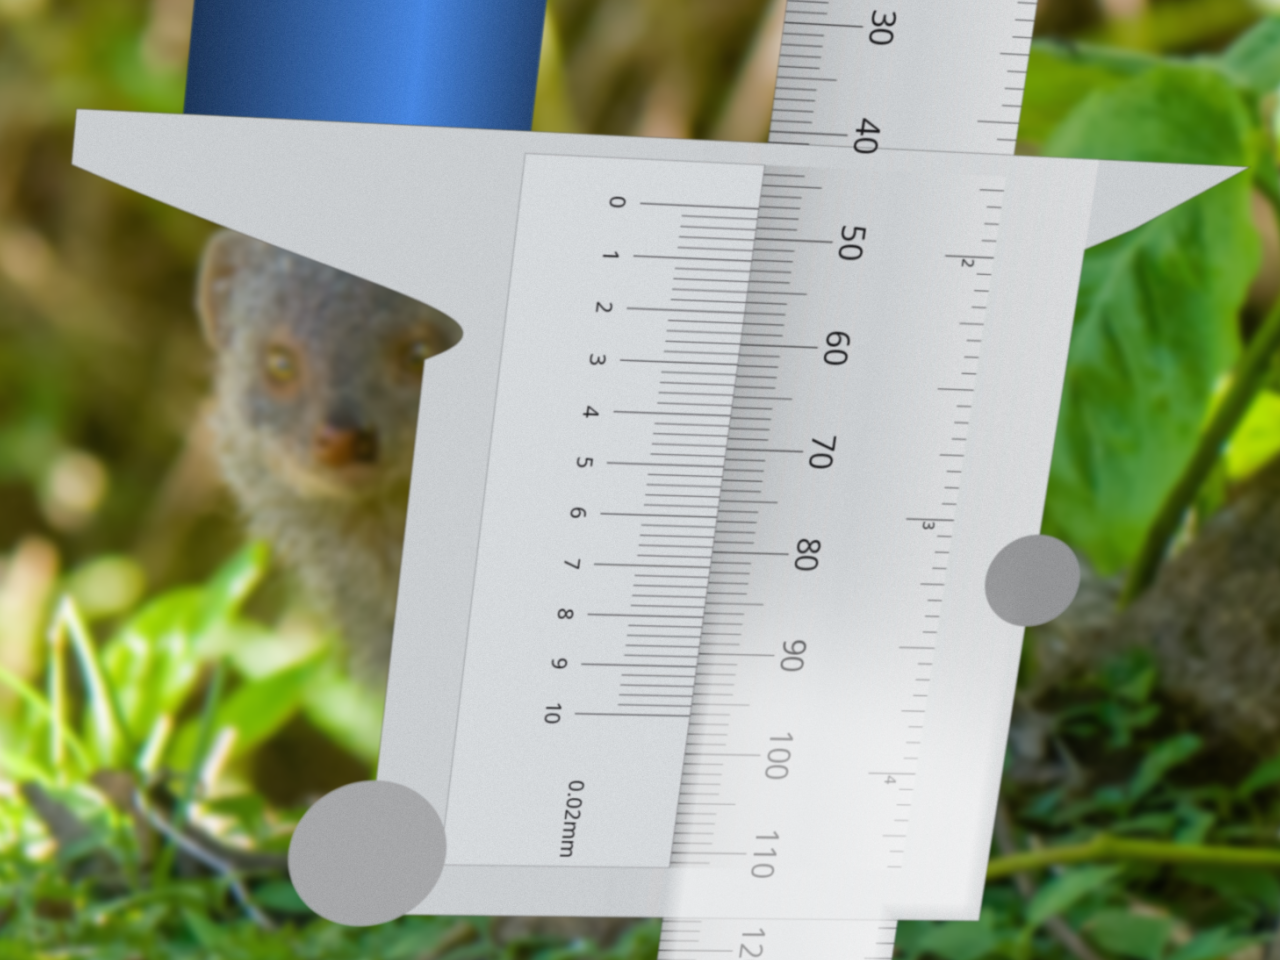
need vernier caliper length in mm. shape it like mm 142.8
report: mm 47.2
